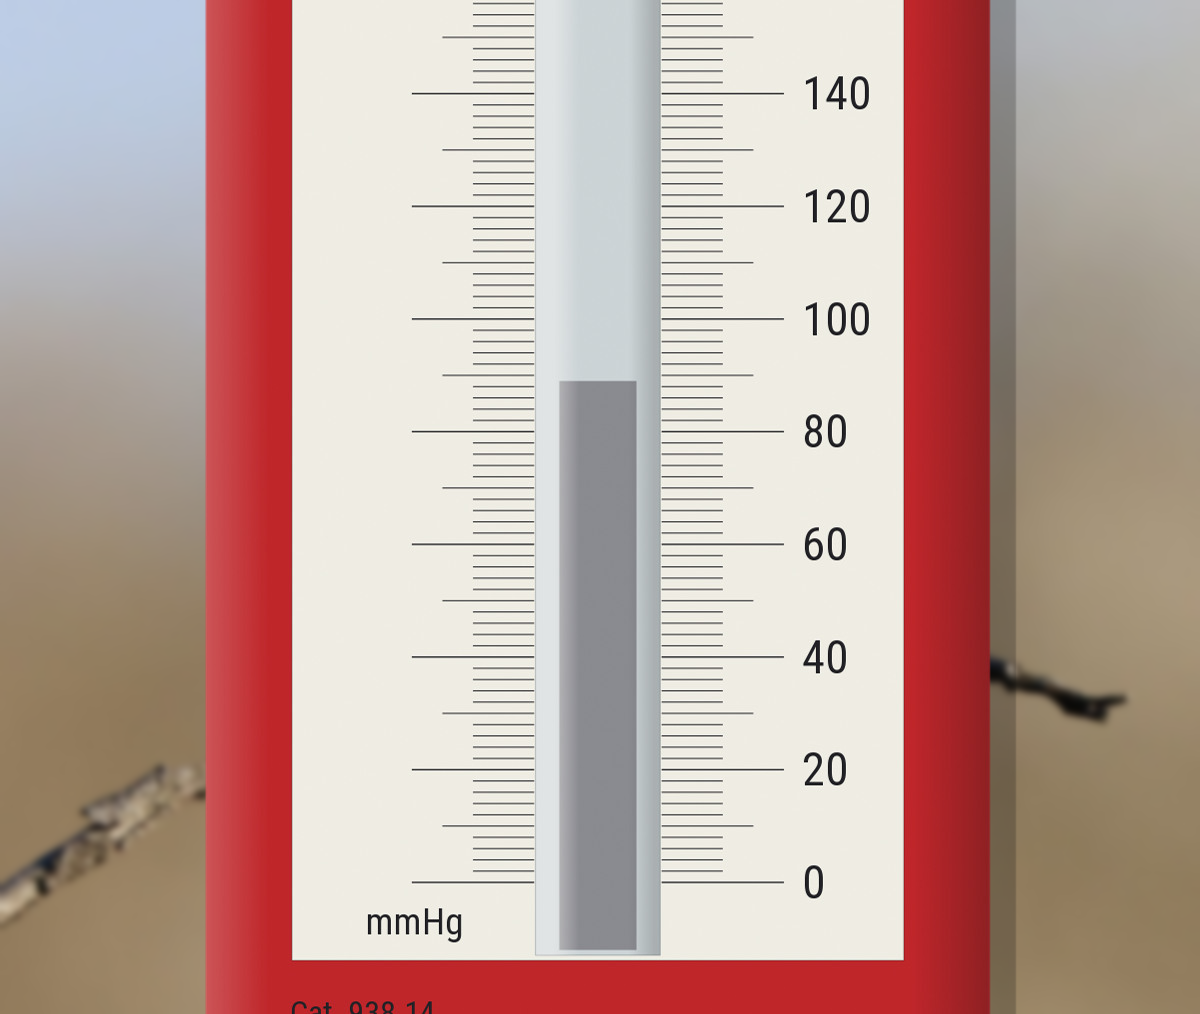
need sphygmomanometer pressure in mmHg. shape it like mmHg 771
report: mmHg 89
